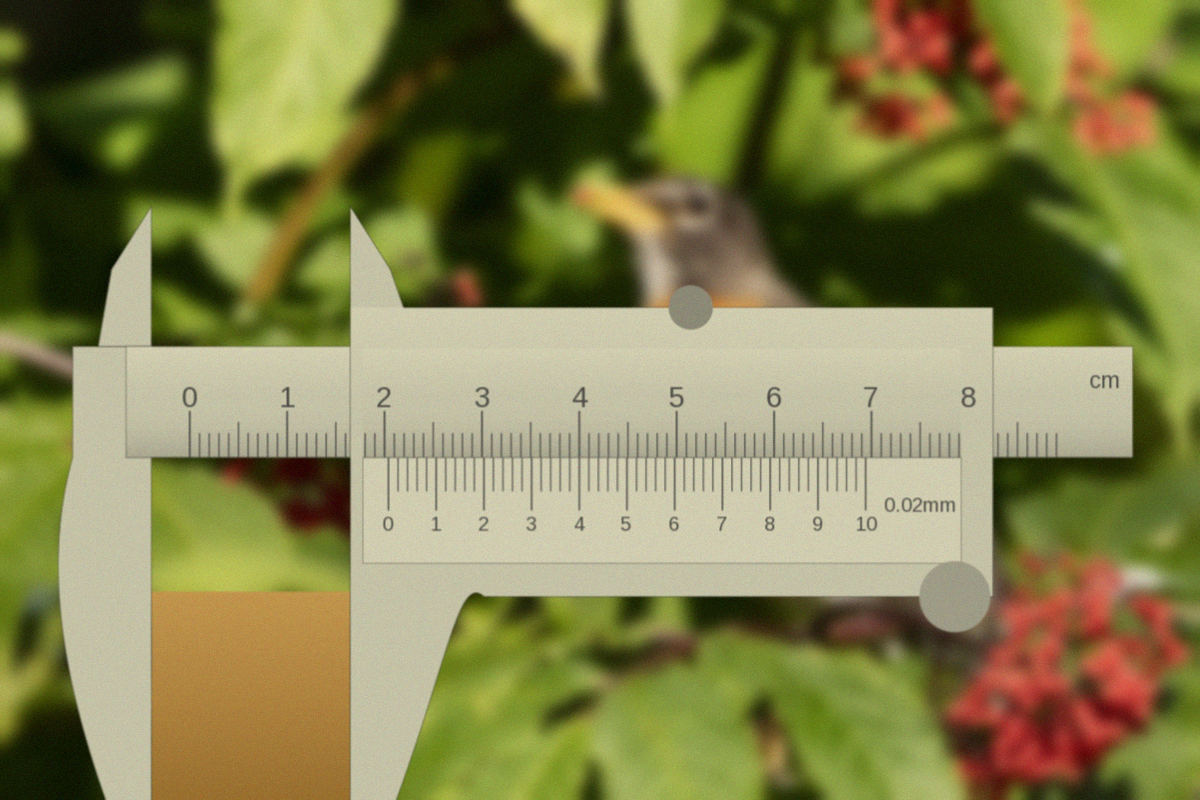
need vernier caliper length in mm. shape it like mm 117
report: mm 20.4
